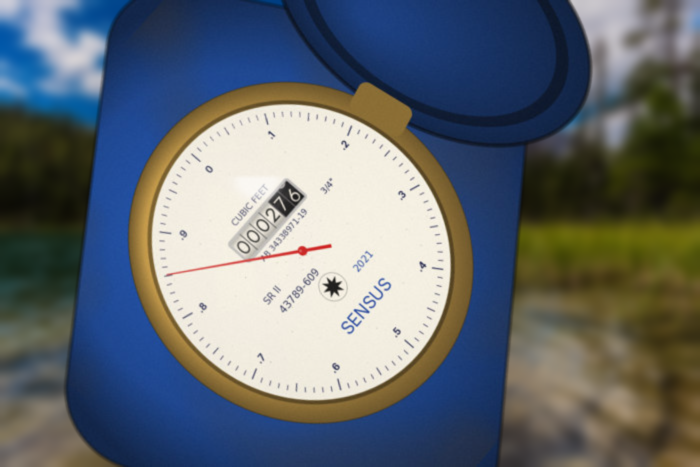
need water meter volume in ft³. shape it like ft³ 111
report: ft³ 275.85
